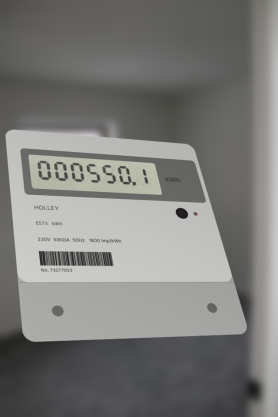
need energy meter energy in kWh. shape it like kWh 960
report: kWh 550.1
